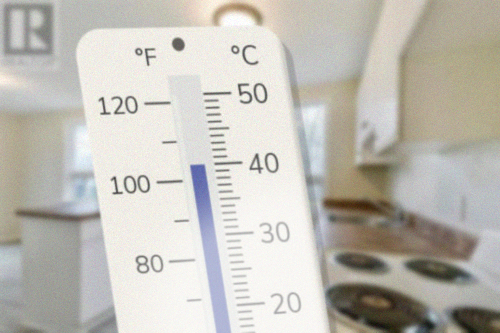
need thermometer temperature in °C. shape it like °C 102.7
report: °C 40
